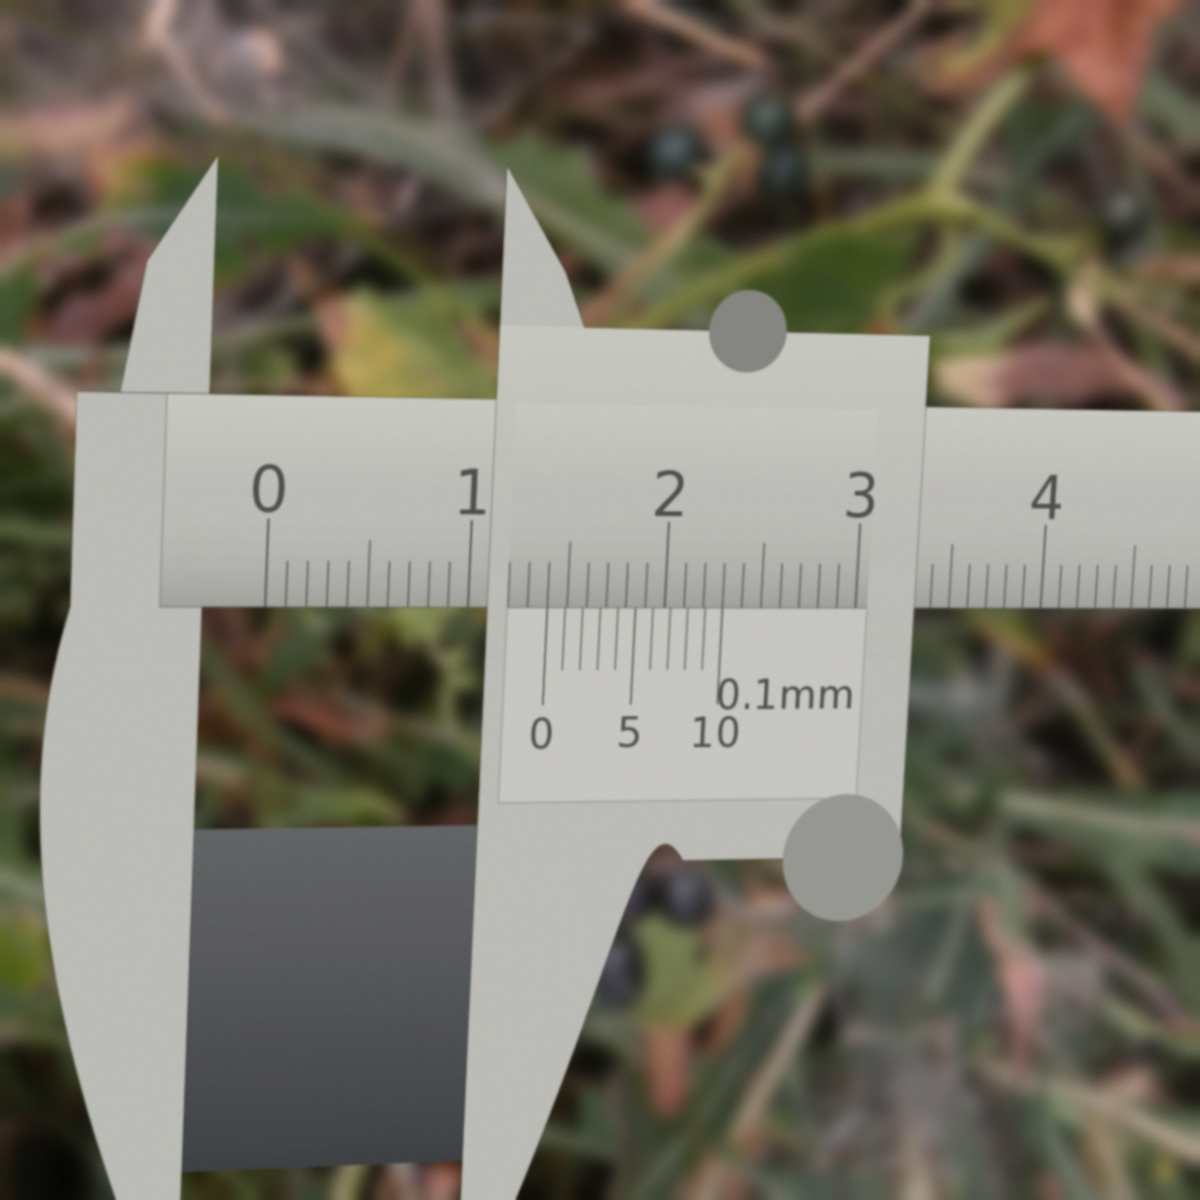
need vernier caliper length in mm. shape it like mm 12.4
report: mm 14.0
